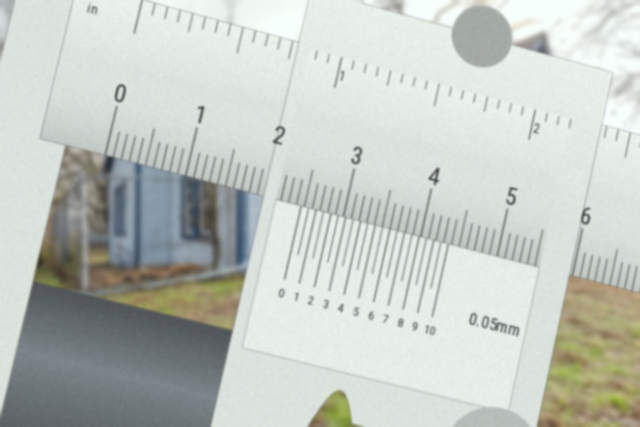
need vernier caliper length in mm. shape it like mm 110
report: mm 24.6
